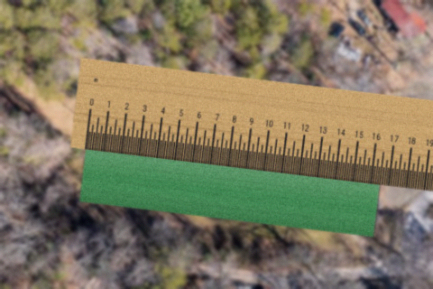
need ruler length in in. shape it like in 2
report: in 16.5
